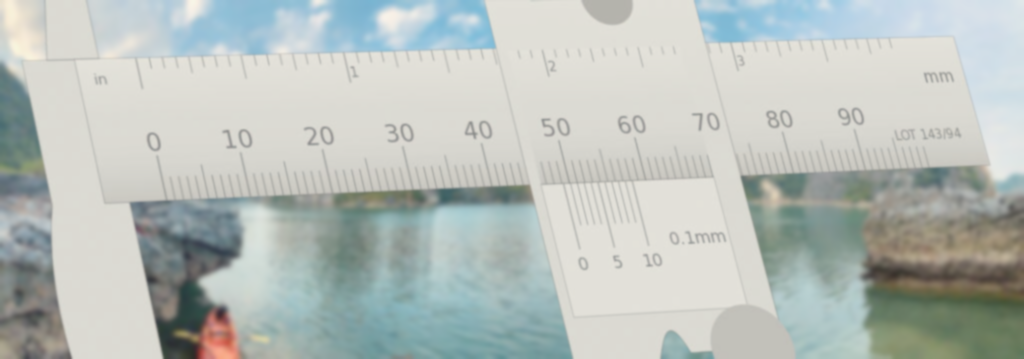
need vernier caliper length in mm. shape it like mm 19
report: mm 49.2
